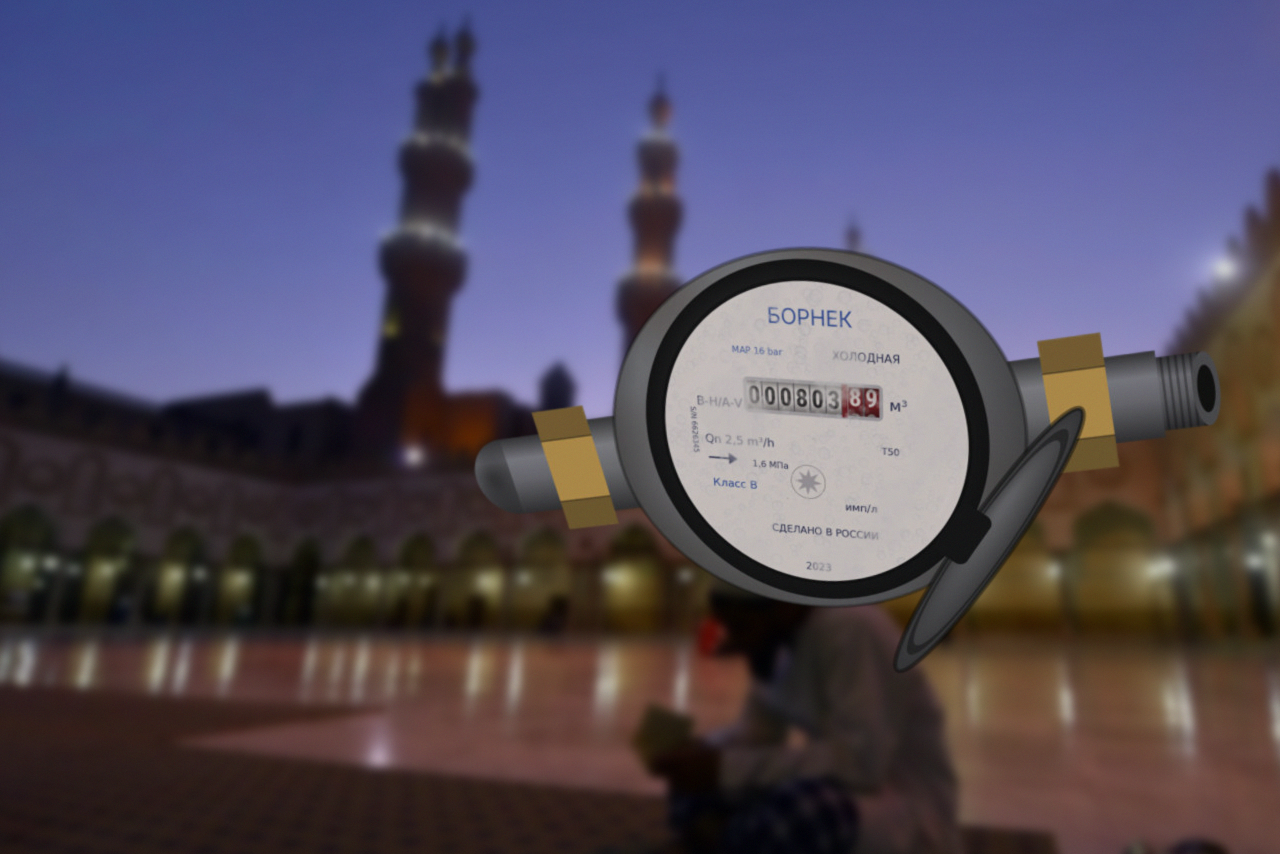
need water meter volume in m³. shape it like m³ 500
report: m³ 803.89
